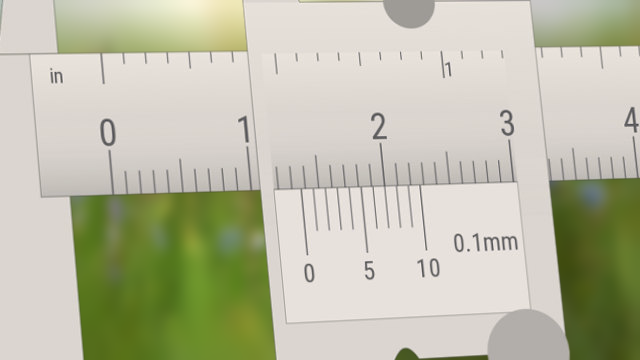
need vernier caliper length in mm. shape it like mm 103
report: mm 13.7
